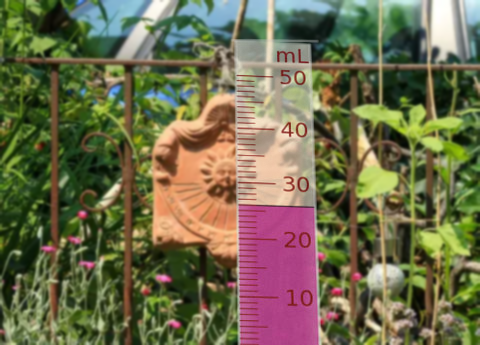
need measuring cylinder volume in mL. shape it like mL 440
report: mL 26
